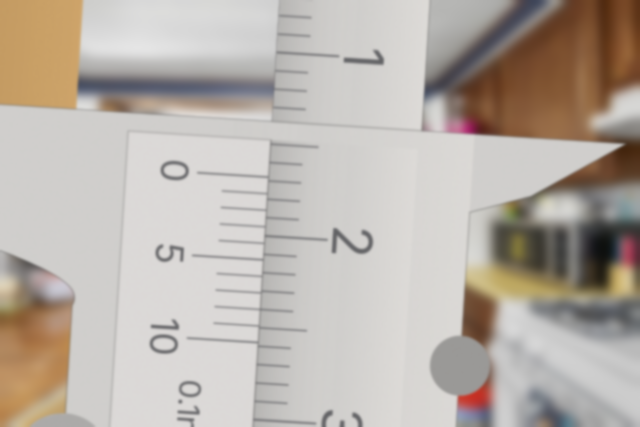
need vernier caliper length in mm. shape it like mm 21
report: mm 16.8
